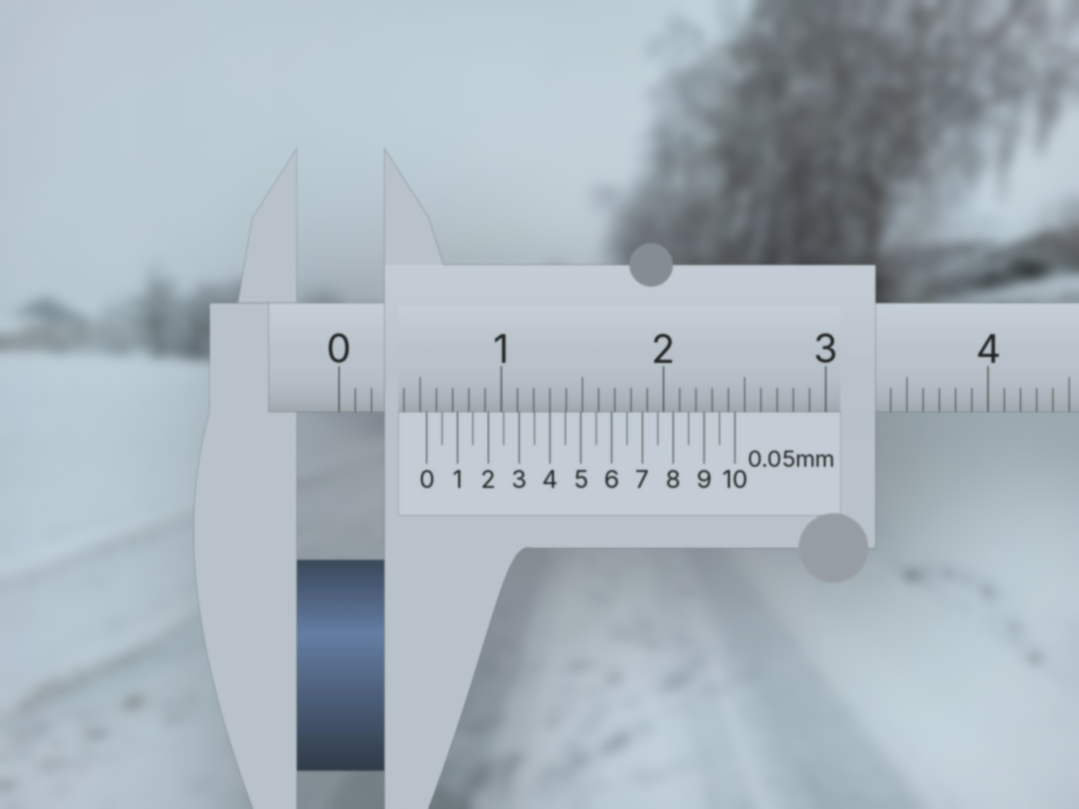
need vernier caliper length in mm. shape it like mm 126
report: mm 5.4
